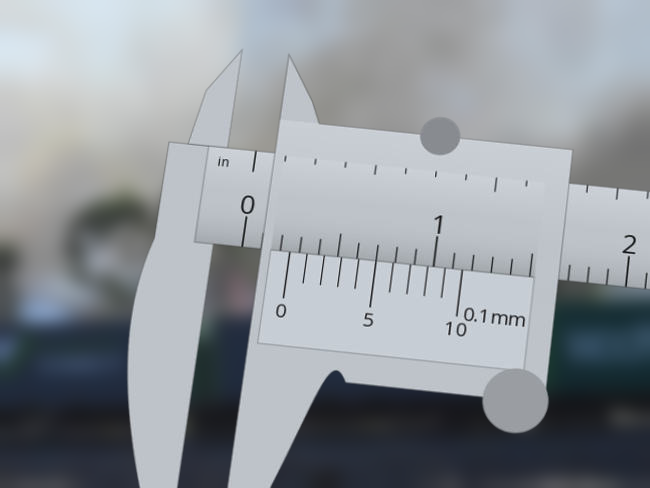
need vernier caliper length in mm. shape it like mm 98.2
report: mm 2.5
